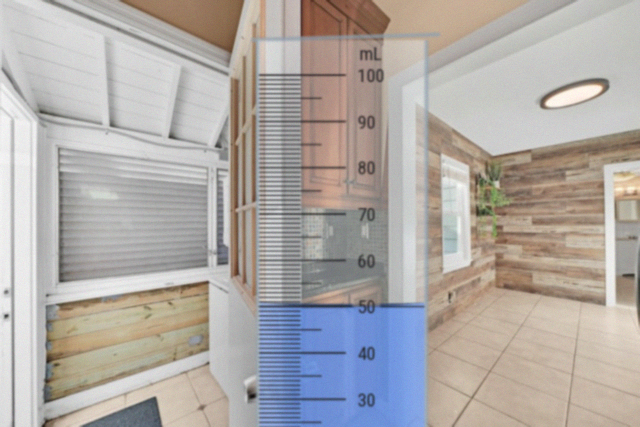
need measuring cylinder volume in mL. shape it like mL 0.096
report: mL 50
